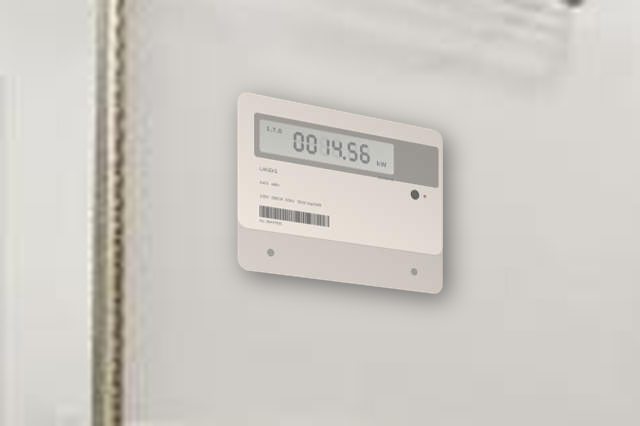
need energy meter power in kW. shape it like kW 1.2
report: kW 14.56
